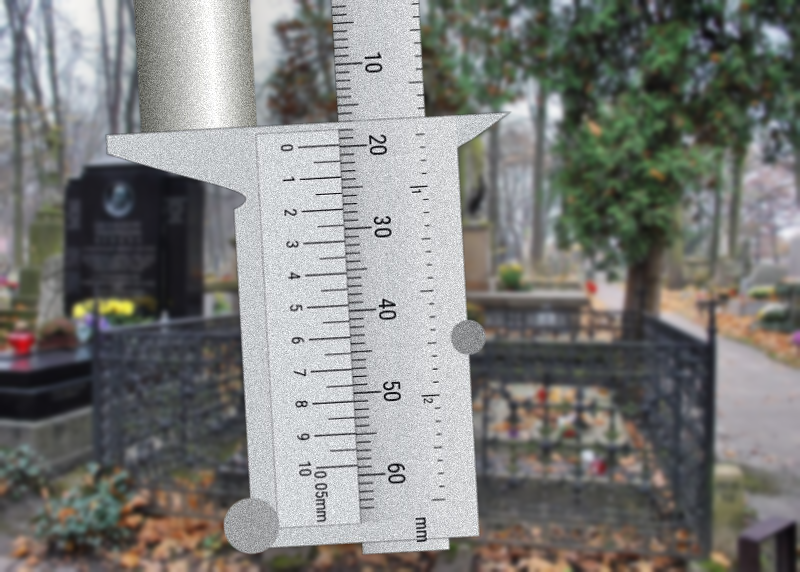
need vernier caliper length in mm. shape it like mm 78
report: mm 19.8
